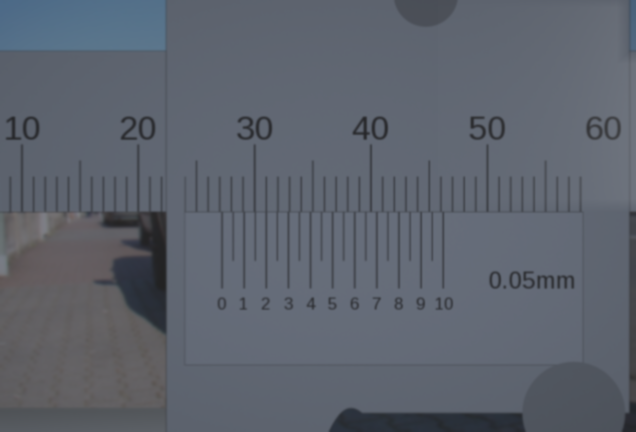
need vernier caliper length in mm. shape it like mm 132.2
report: mm 27.2
